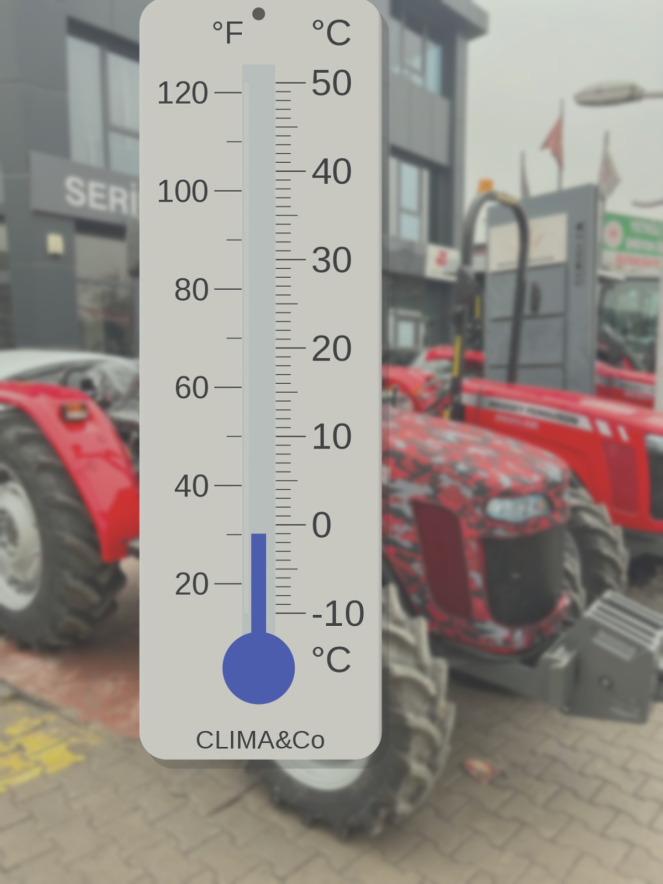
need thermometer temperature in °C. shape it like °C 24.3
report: °C -1
